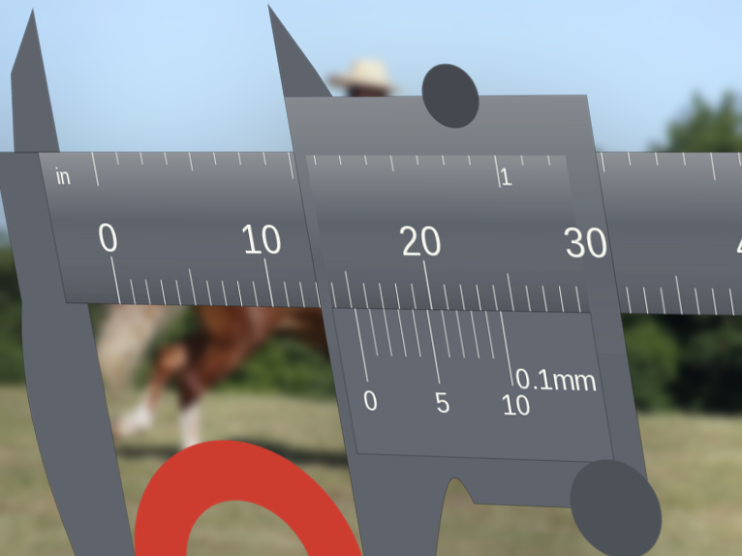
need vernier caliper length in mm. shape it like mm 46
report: mm 15.2
